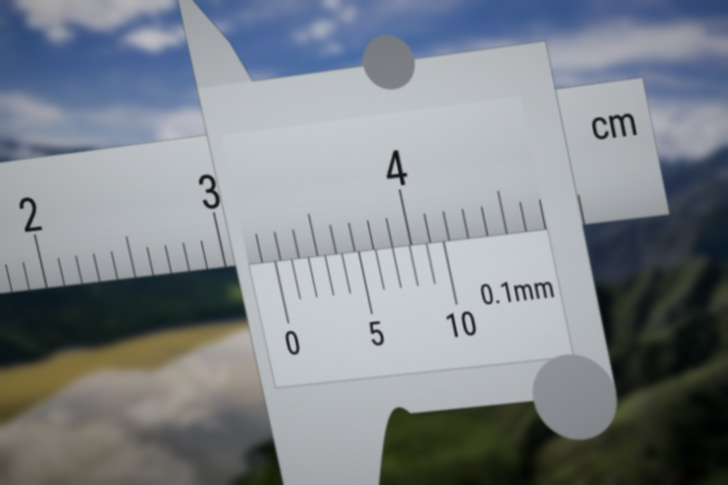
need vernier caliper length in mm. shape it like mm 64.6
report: mm 32.7
